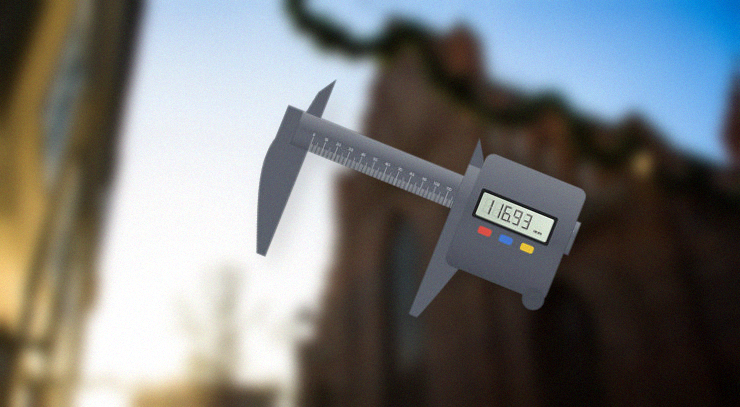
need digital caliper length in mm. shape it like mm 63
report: mm 116.93
